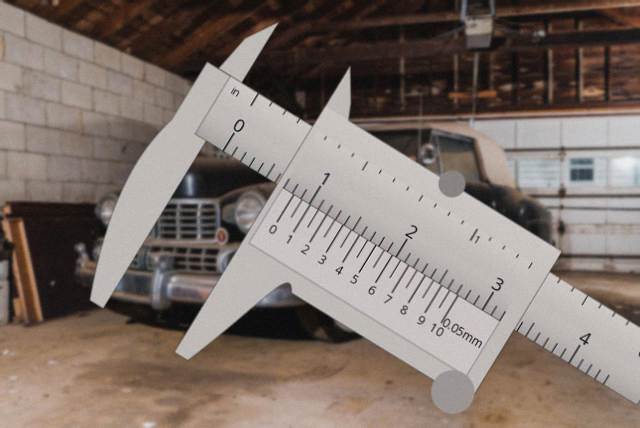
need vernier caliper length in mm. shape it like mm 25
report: mm 8.2
